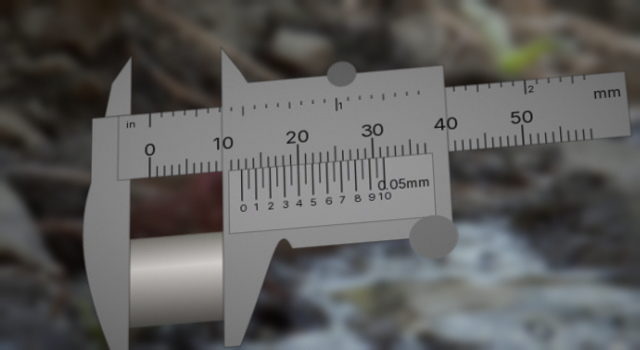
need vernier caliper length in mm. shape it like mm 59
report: mm 12.4
